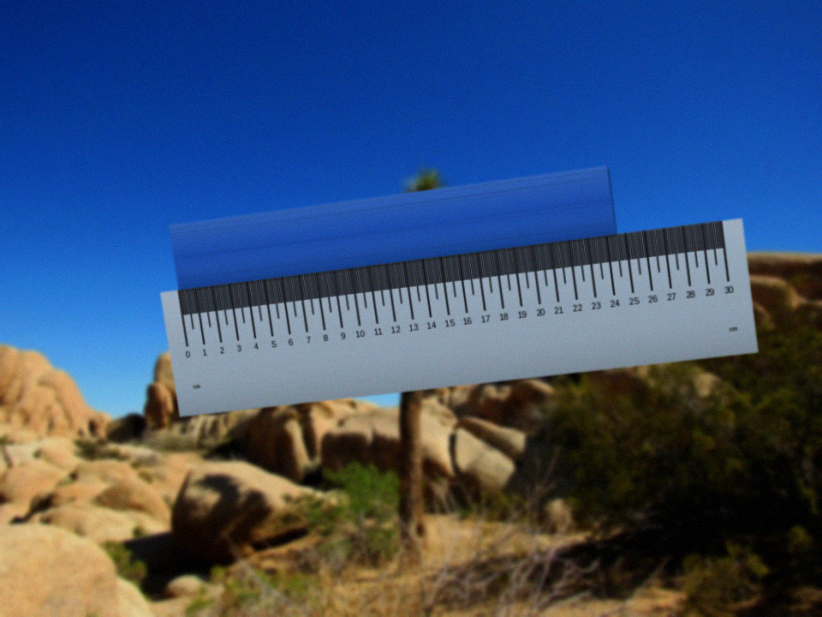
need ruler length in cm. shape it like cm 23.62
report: cm 24.5
